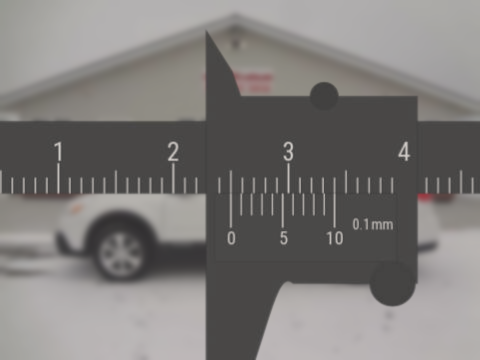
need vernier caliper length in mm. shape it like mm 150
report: mm 25.0
